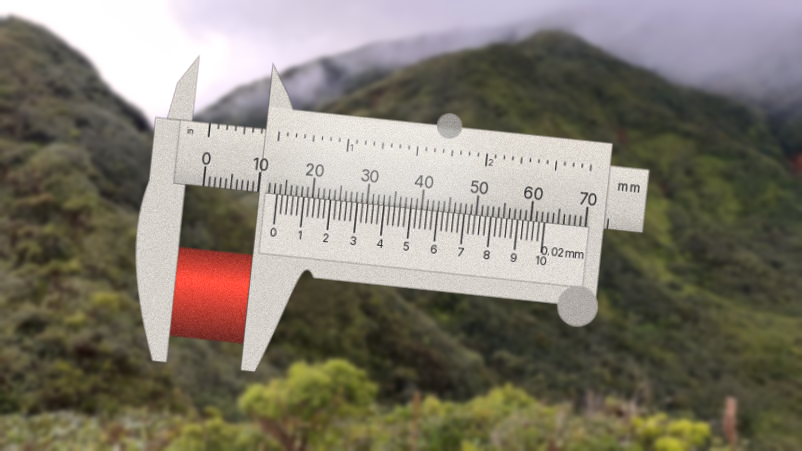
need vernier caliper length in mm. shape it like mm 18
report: mm 13.5
